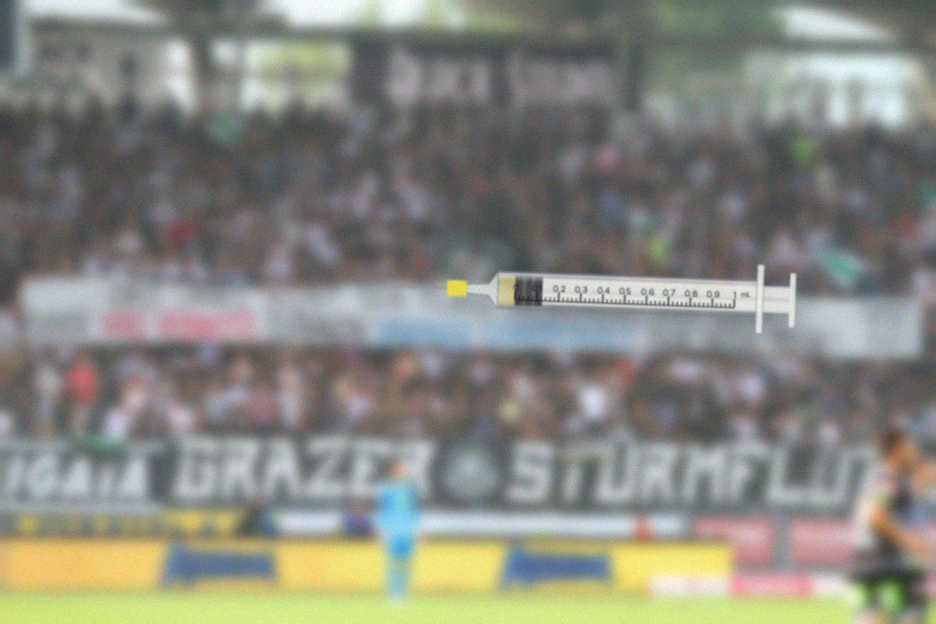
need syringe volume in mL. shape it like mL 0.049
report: mL 0
